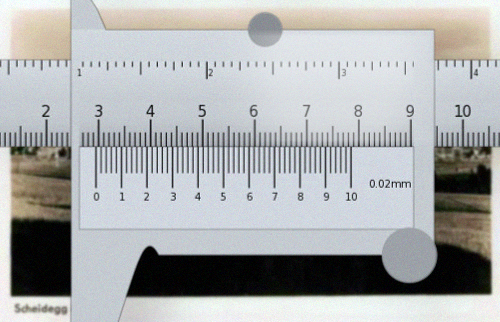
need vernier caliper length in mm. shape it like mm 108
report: mm 29.5
